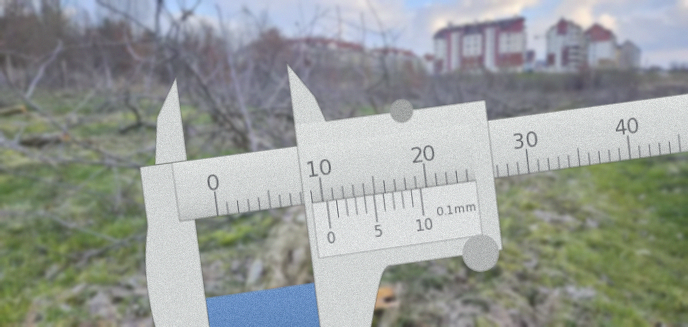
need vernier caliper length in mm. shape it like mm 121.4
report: mm 10.4
